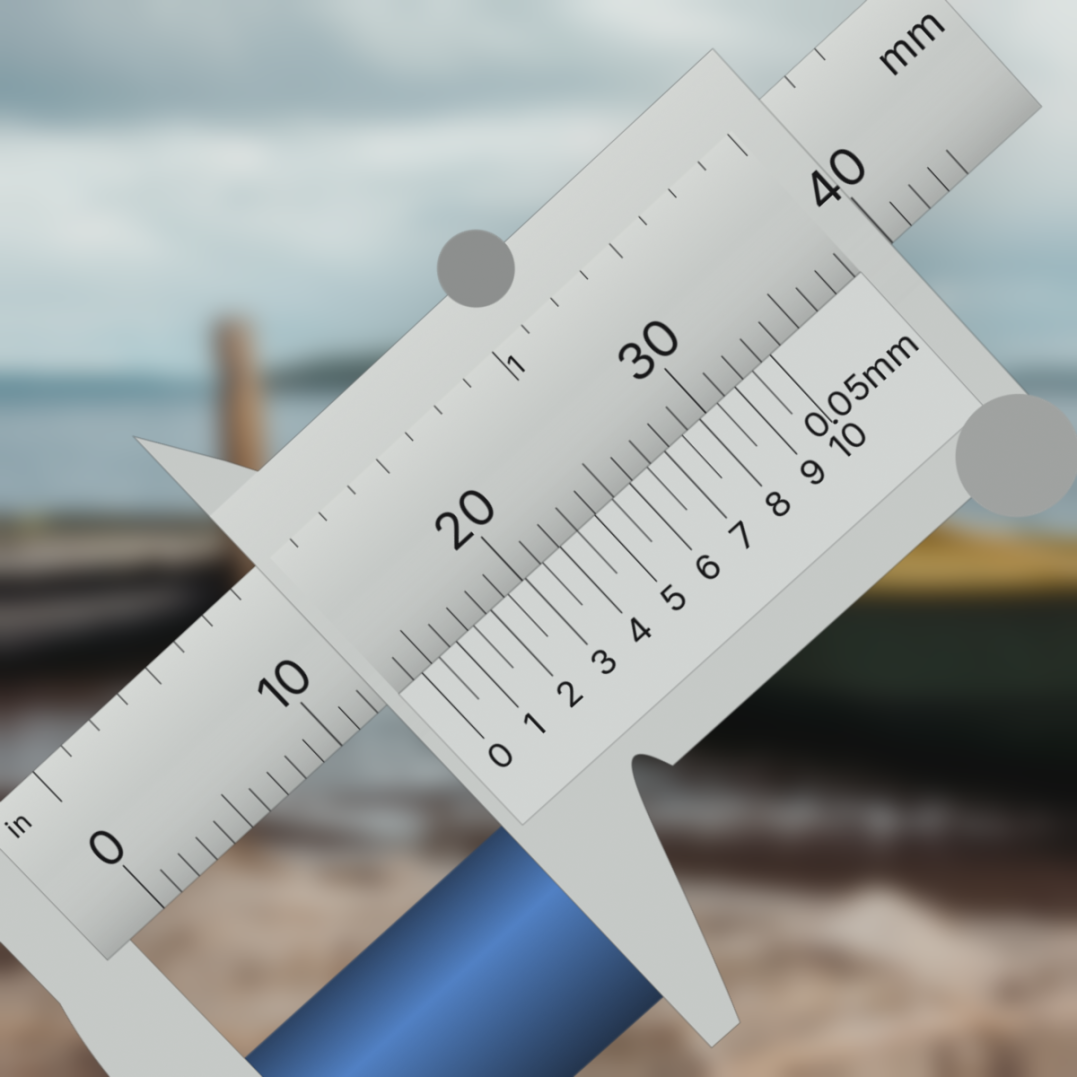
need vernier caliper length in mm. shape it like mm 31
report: mm 14.45
